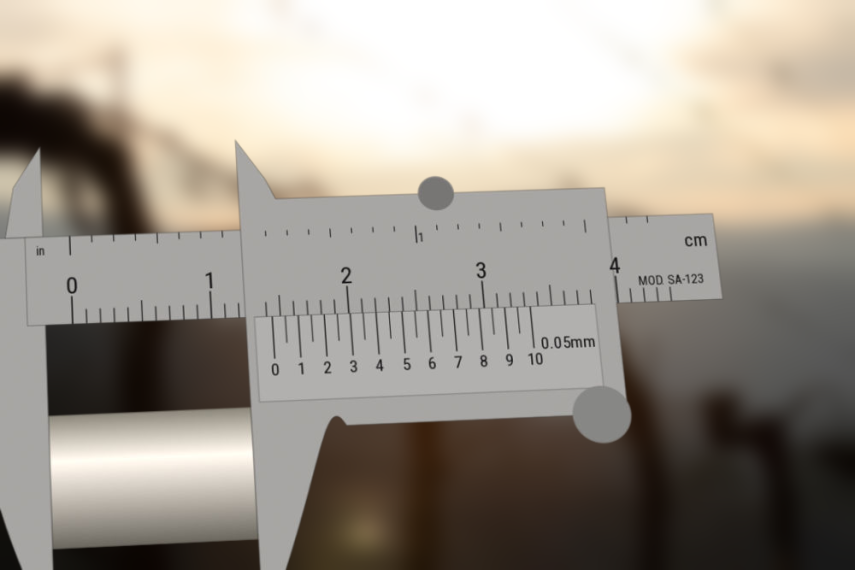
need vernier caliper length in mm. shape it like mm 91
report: mm 14.4
